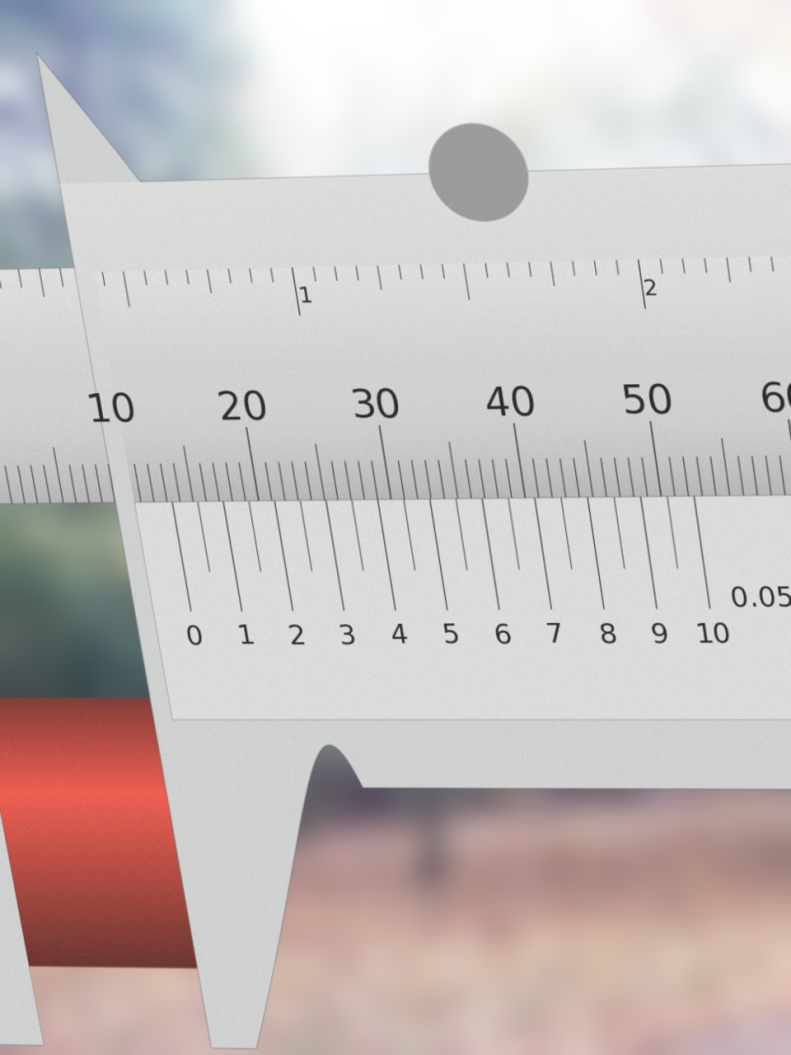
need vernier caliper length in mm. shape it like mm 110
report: mm 13.4
